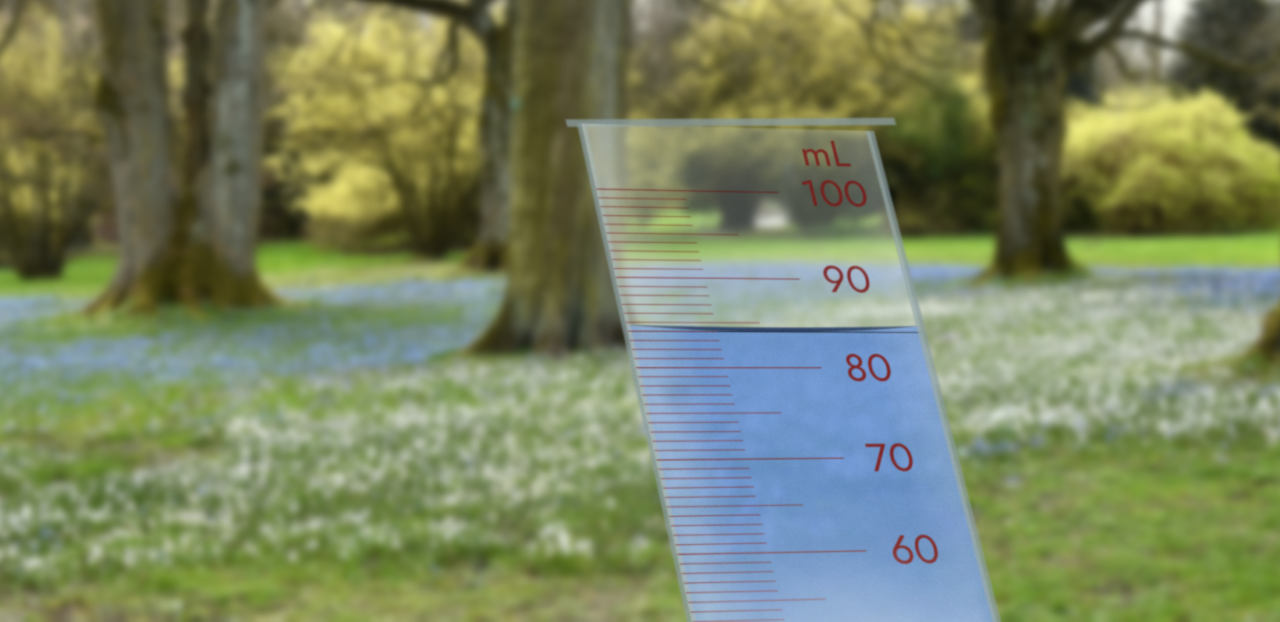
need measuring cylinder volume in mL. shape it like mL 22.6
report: mL 84
